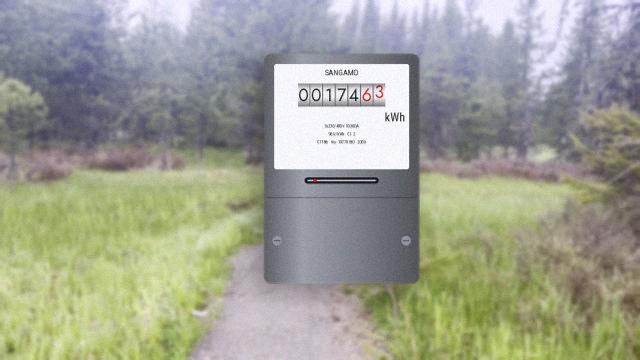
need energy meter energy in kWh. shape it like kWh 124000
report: kWh 174.63
